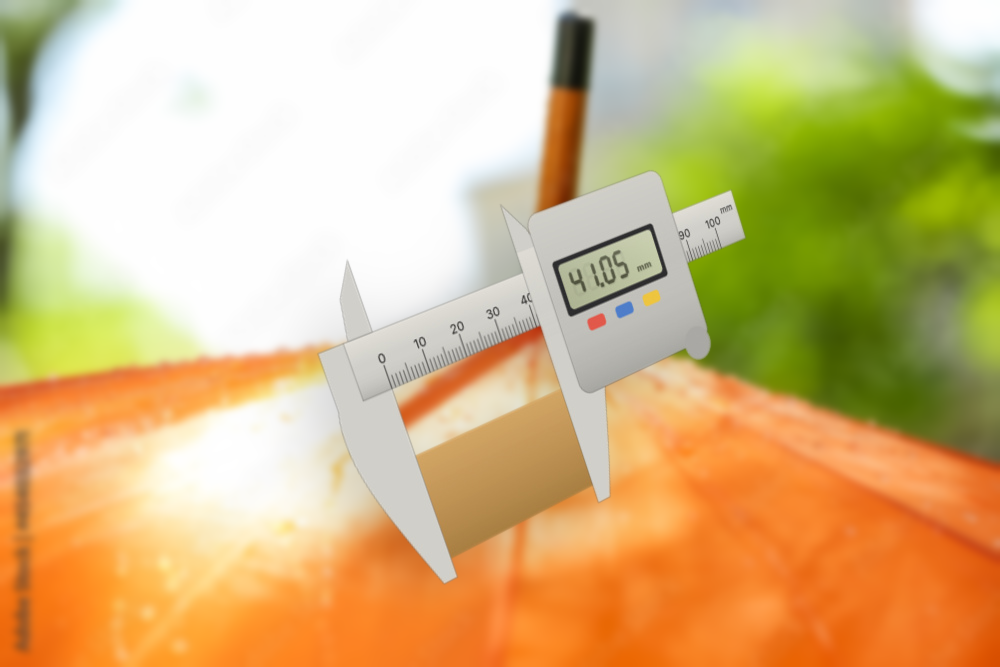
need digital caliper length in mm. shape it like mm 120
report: mm 41.05
